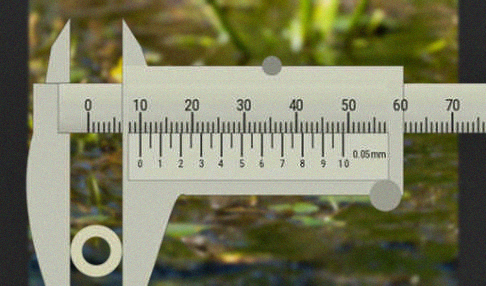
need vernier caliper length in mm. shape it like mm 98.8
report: mm 10.0
